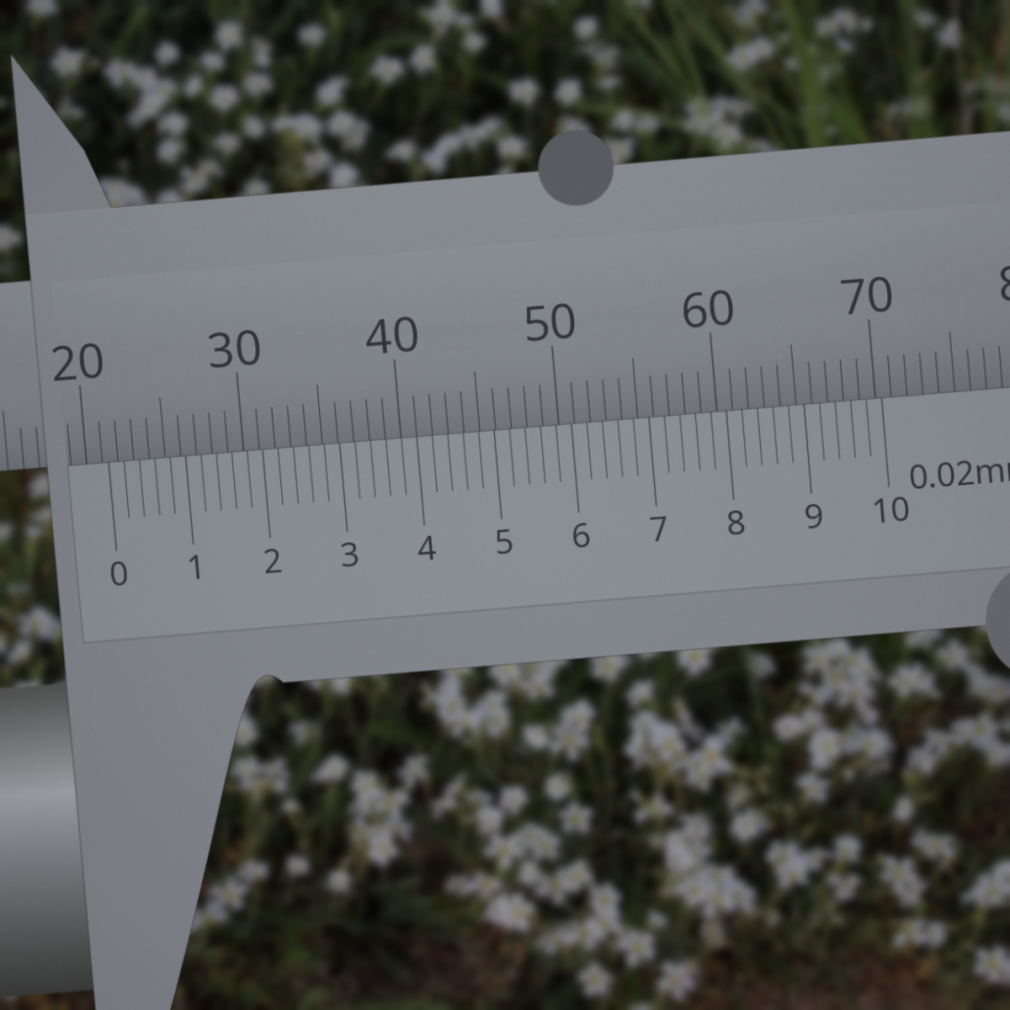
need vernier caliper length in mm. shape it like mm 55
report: mm 21.4
